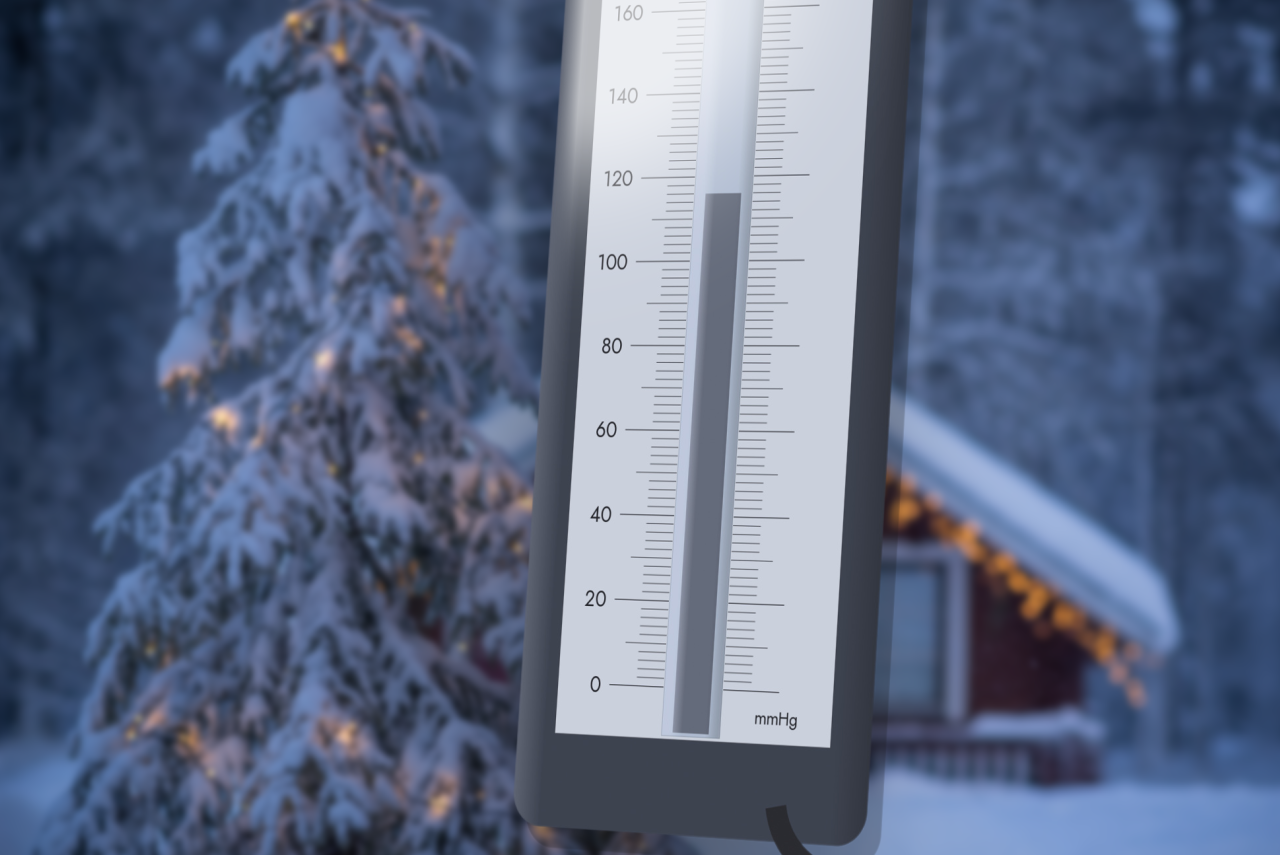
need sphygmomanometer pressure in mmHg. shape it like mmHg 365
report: mmHg 116
